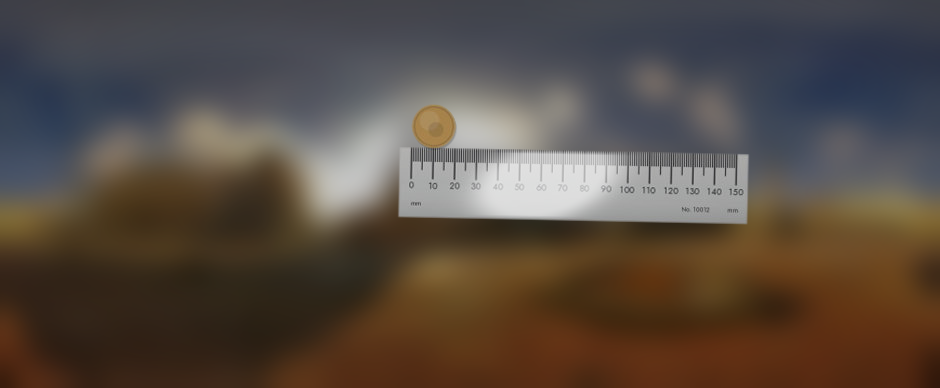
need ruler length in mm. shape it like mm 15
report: mm 20
